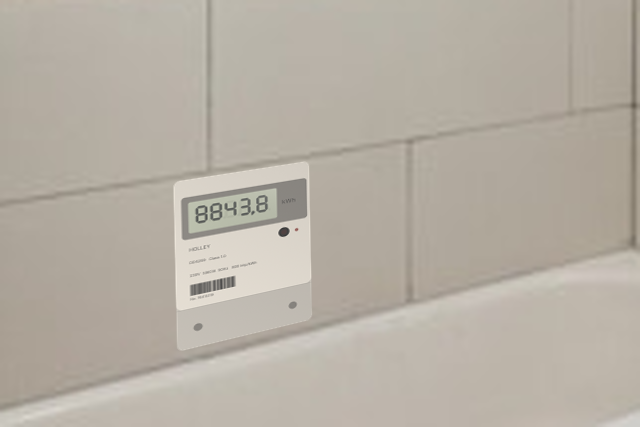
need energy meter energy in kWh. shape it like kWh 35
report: kWh 8843.8
